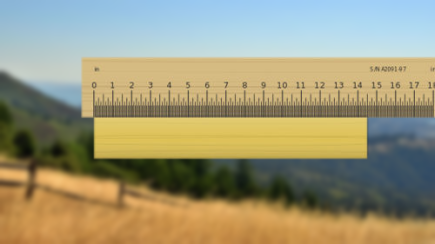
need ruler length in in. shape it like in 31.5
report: in 14.5
